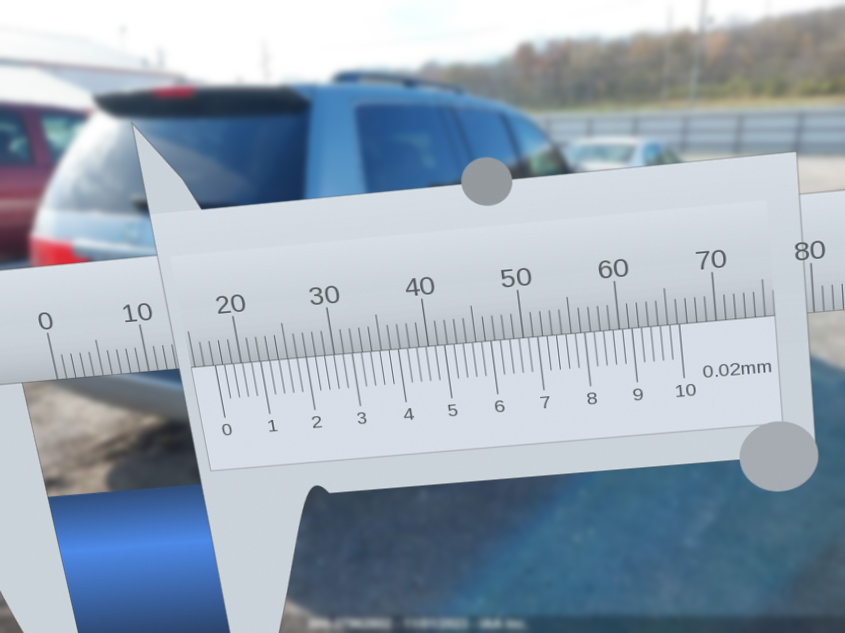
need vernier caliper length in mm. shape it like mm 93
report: mm 17.2
